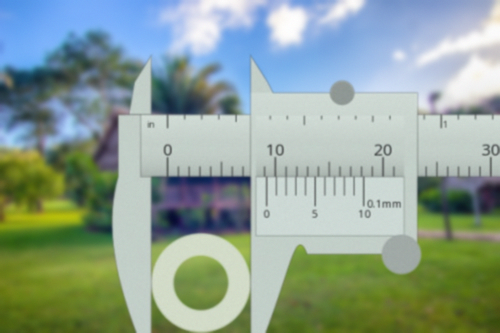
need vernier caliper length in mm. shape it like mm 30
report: mm 9.2
